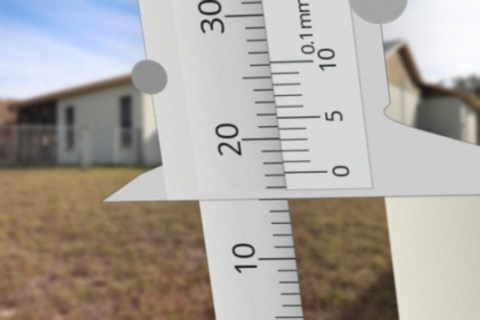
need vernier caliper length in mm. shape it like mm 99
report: mm 17.2
